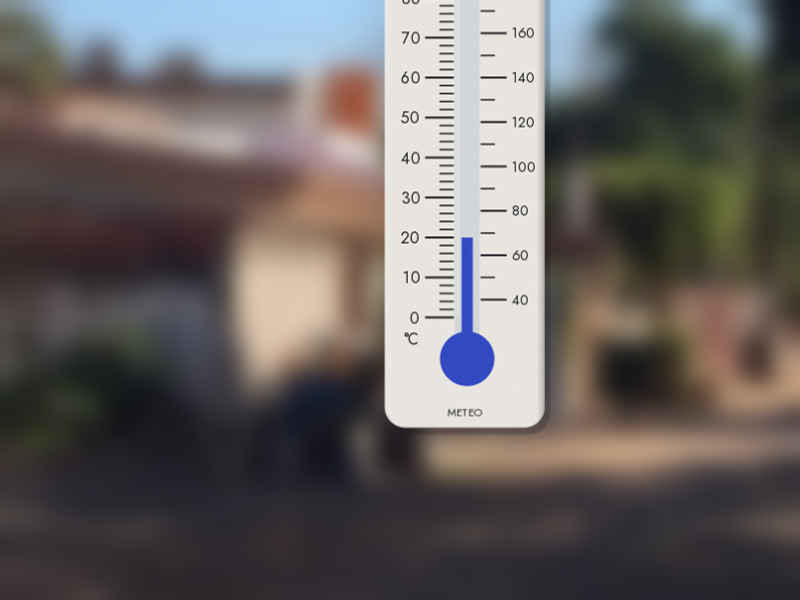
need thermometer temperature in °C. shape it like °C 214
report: °C 20
